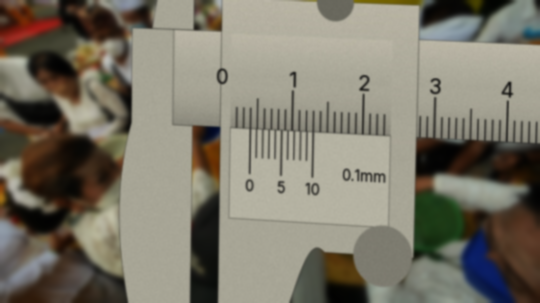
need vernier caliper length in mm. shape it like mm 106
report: mm 4.0
